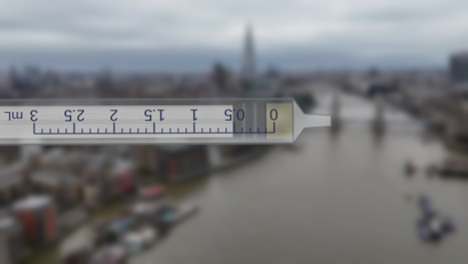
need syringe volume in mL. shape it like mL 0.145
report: mL 0.1
